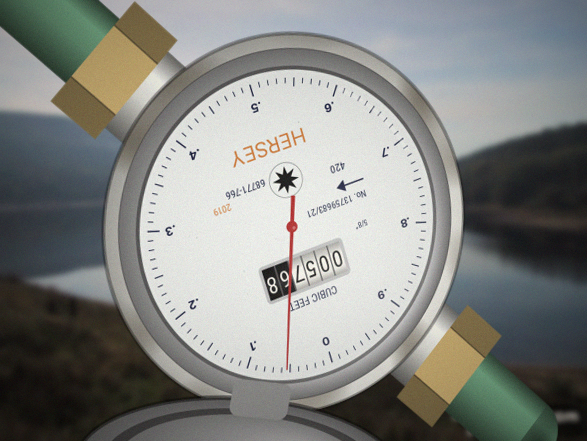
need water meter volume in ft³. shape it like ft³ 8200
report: ft³ 5768.05
